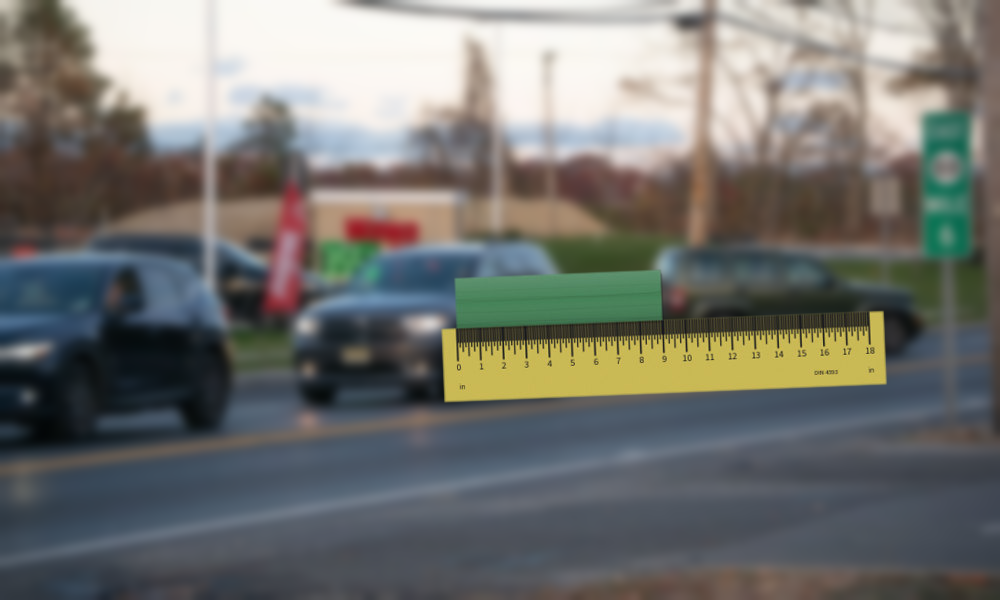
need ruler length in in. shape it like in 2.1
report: in 9
